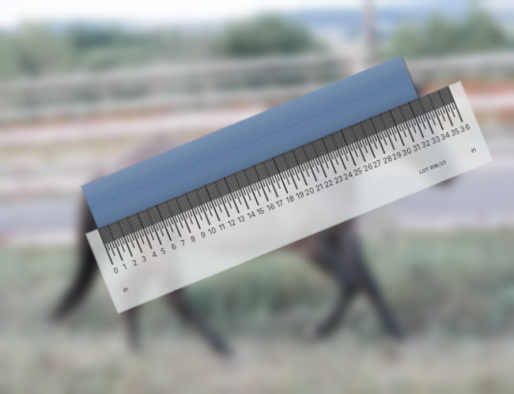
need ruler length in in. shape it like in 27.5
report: in 33
